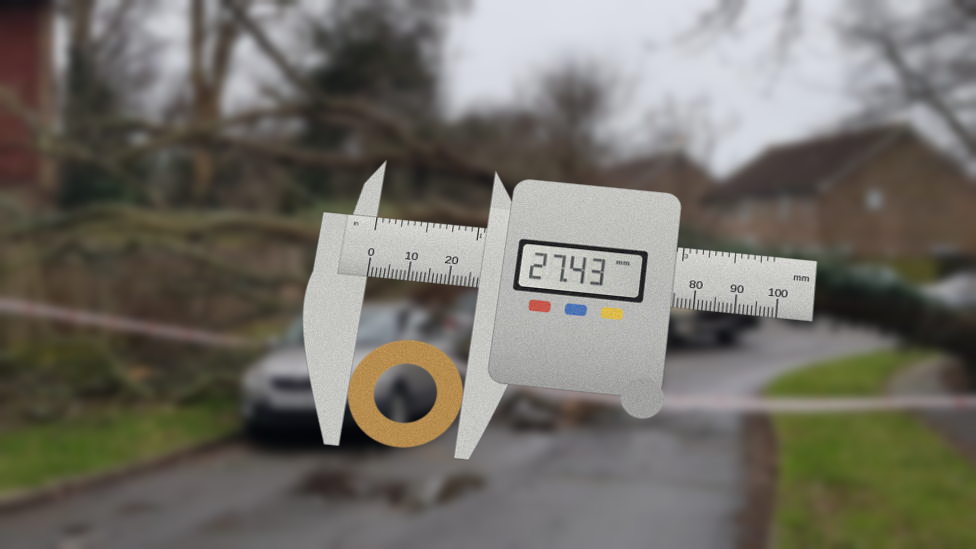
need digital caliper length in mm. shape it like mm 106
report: mm 27.43
